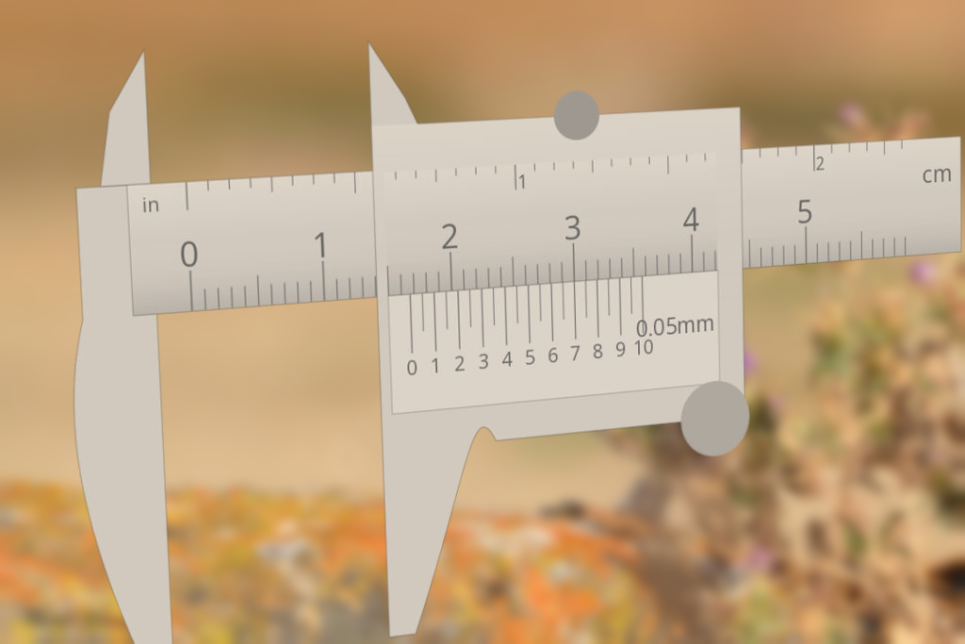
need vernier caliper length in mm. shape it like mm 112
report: mm 16.7
